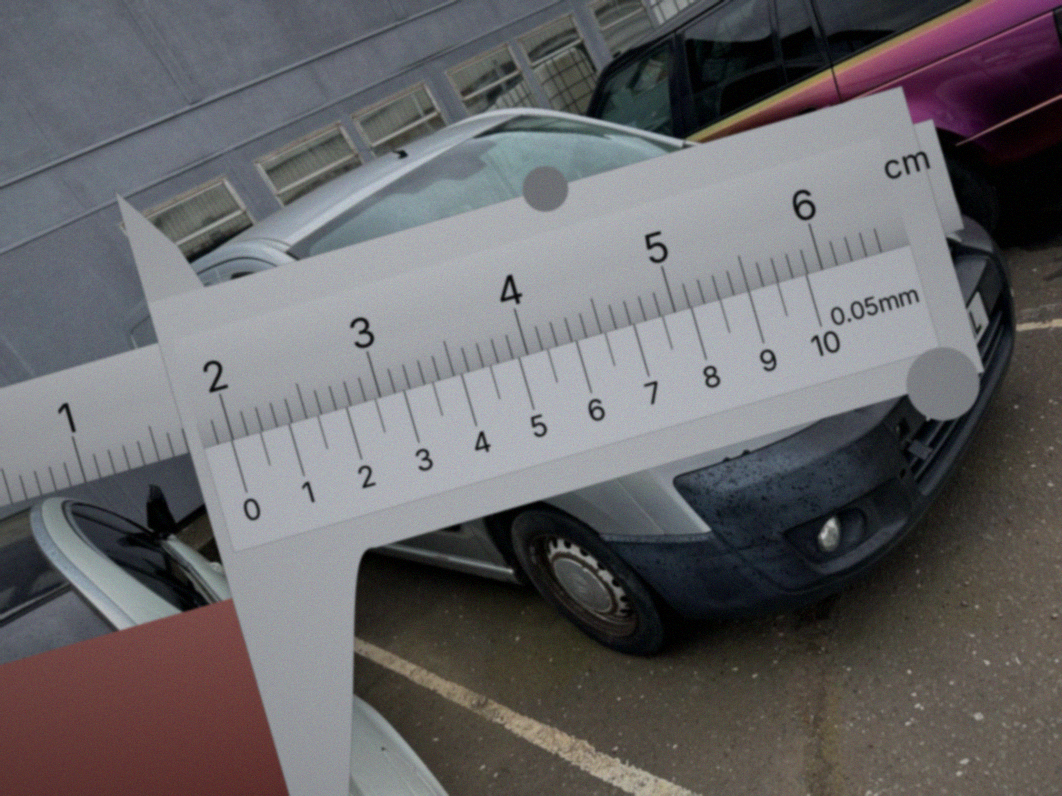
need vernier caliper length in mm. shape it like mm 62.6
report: mm 19.9
